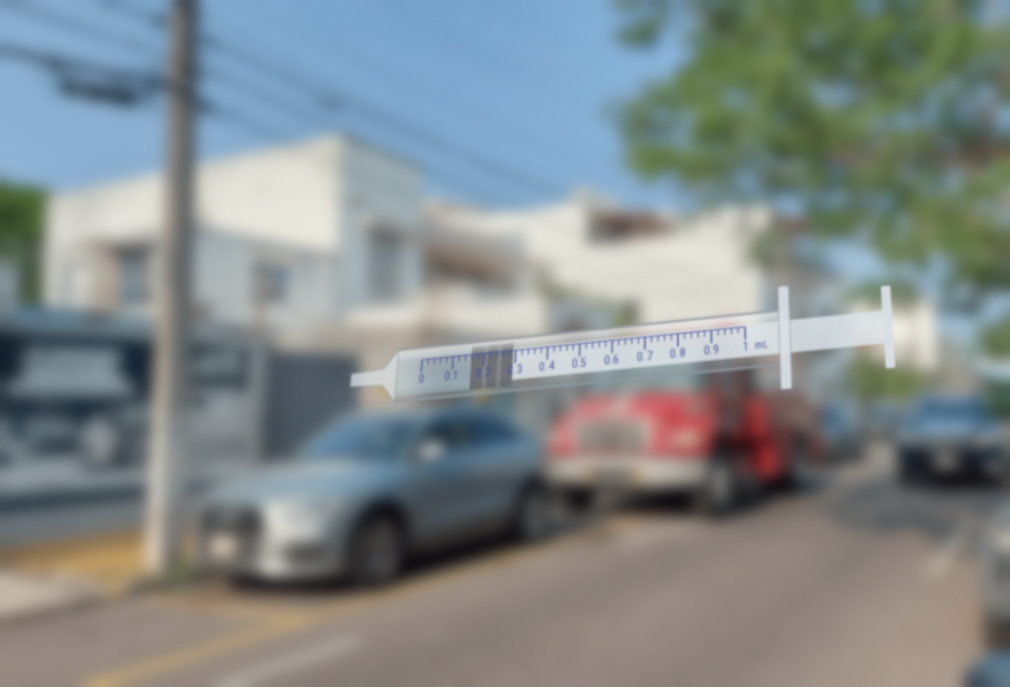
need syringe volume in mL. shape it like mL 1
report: mL 0.16
